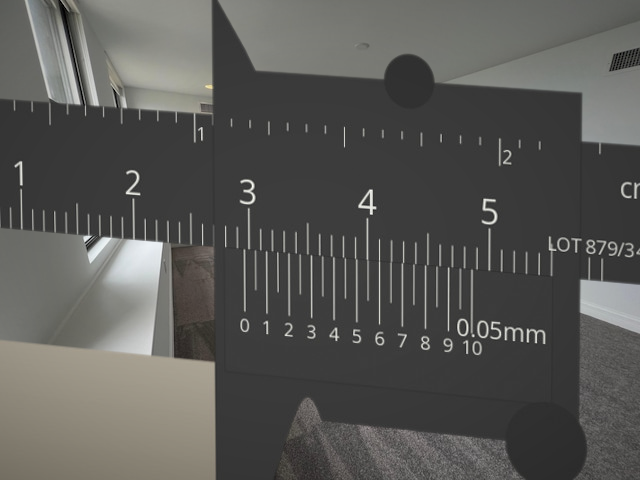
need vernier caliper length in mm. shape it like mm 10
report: mm 29.6
